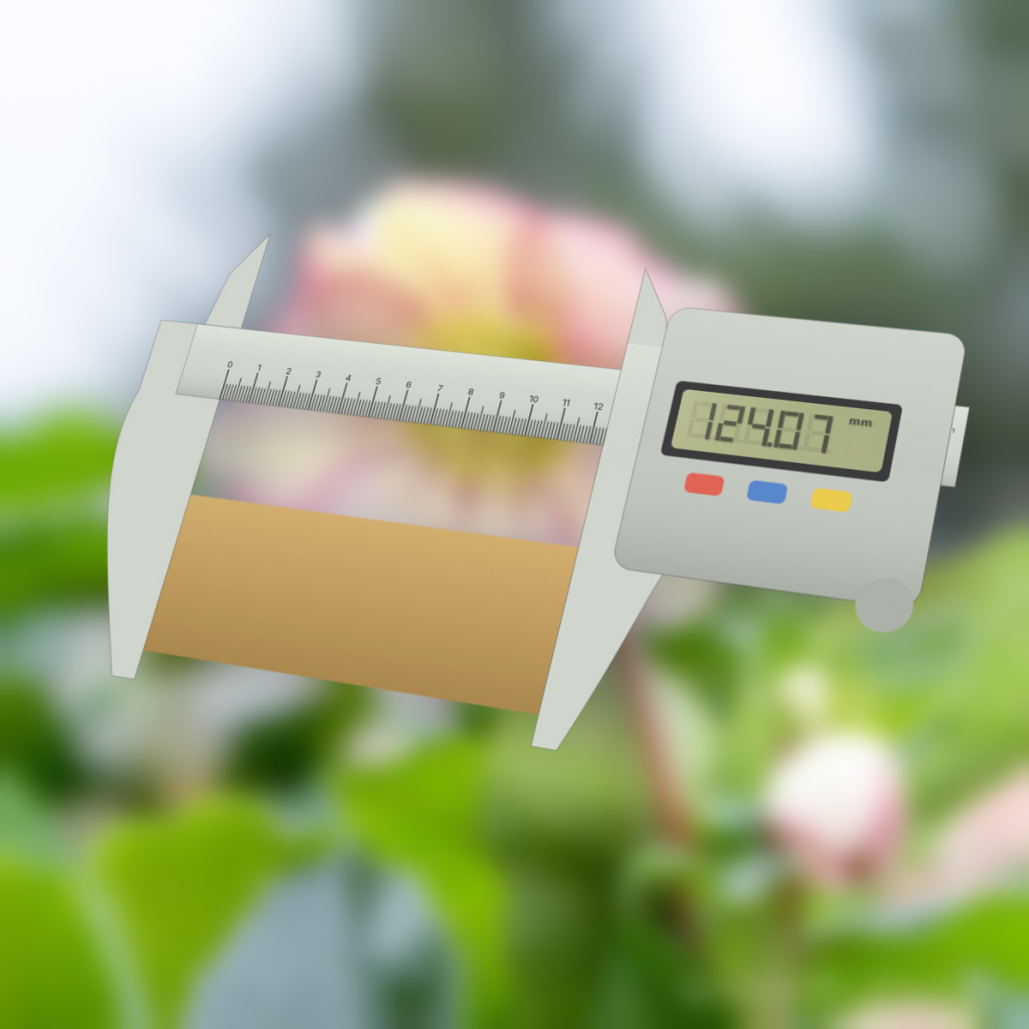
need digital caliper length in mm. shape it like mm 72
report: mm 124.07
